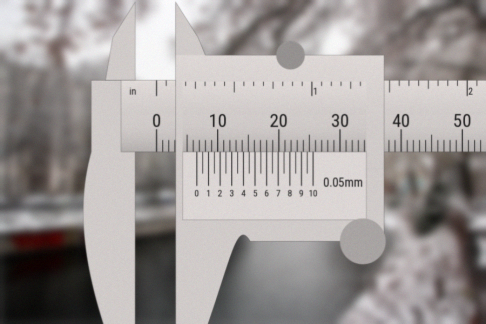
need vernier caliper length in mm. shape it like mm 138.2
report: mm 6.6
